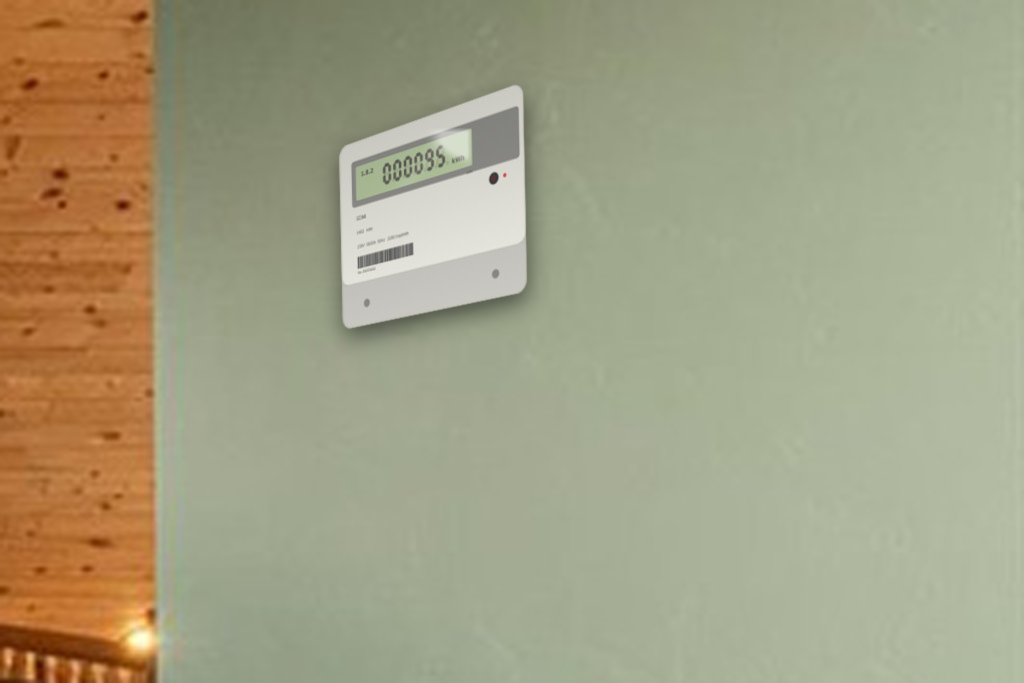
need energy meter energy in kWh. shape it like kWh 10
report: kWh 95
